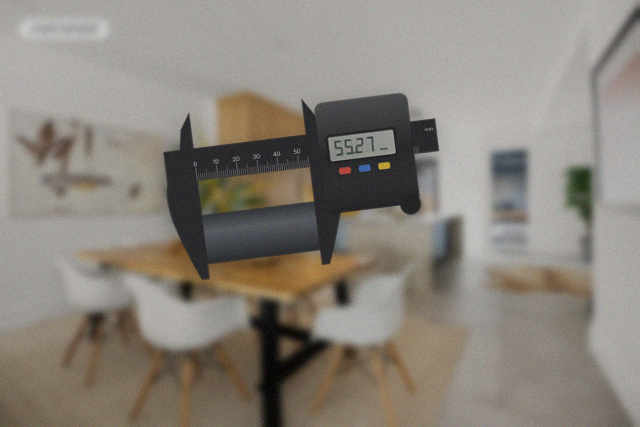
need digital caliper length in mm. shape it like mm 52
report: mm 55.27
